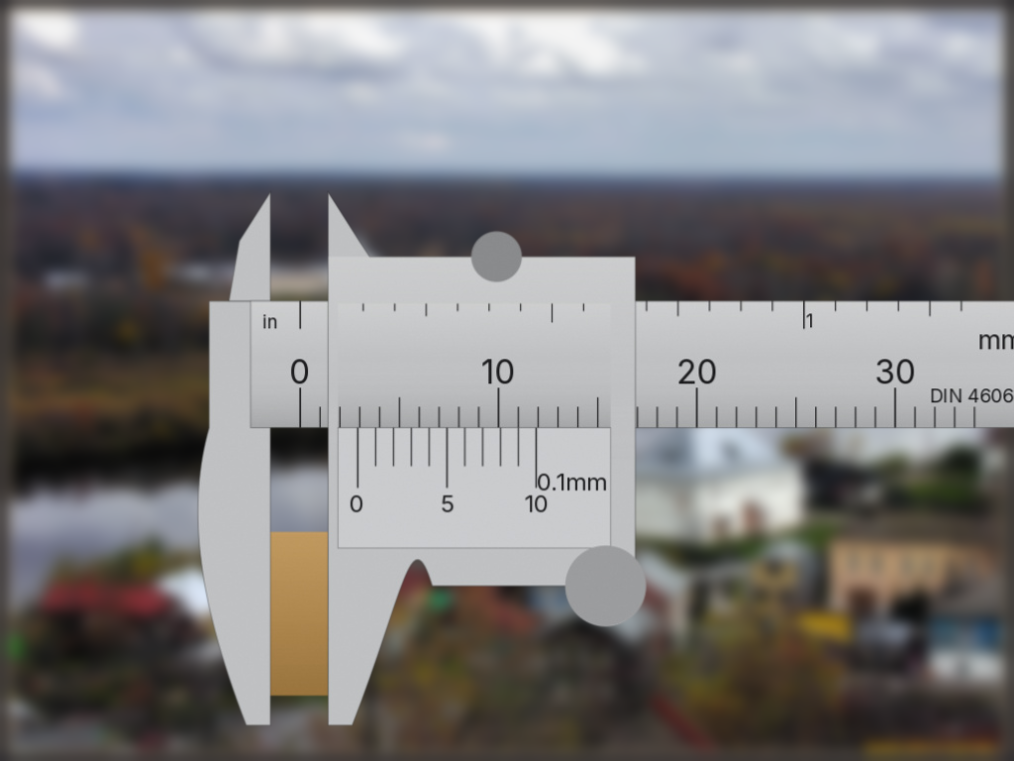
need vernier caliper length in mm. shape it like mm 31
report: mm 2.9
